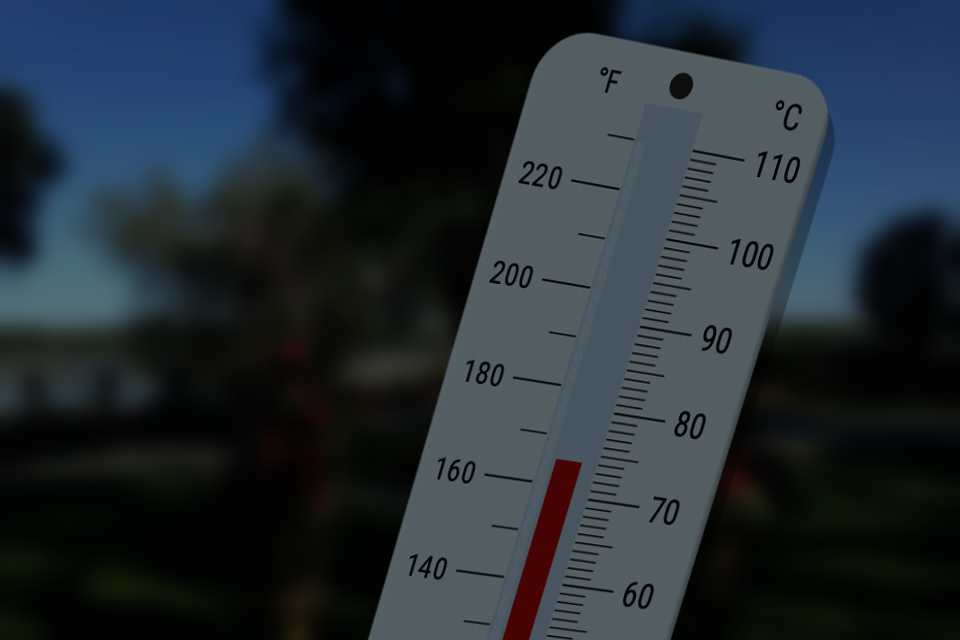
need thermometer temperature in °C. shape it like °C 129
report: °C 74
